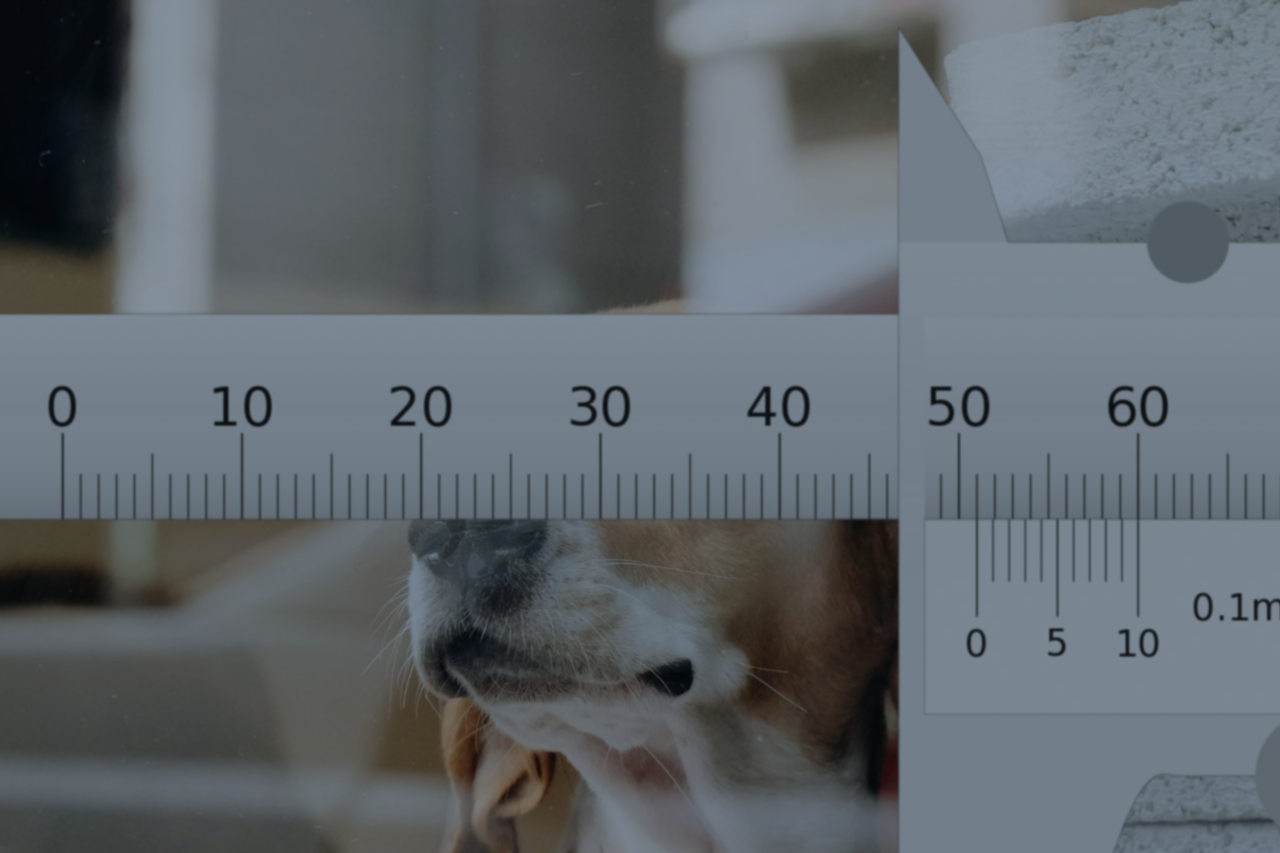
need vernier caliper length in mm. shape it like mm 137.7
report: mm 51.0
